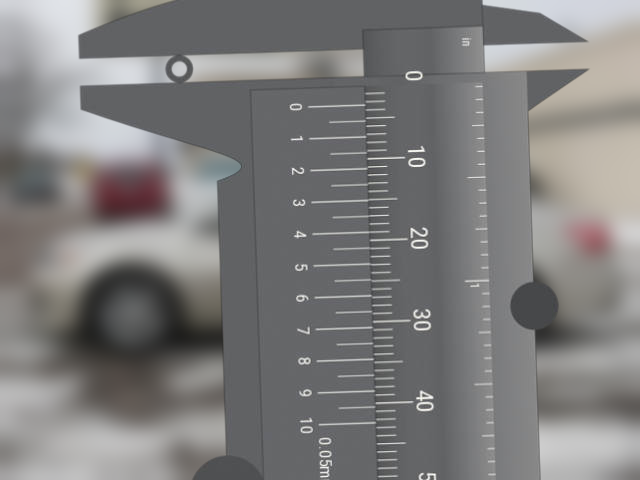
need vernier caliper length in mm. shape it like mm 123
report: mm 3.4
